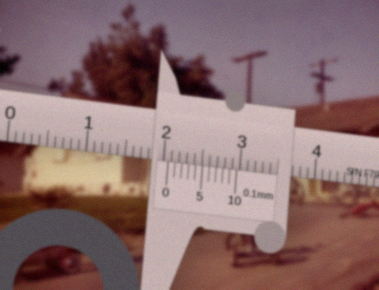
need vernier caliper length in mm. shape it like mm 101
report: mm 20.6
